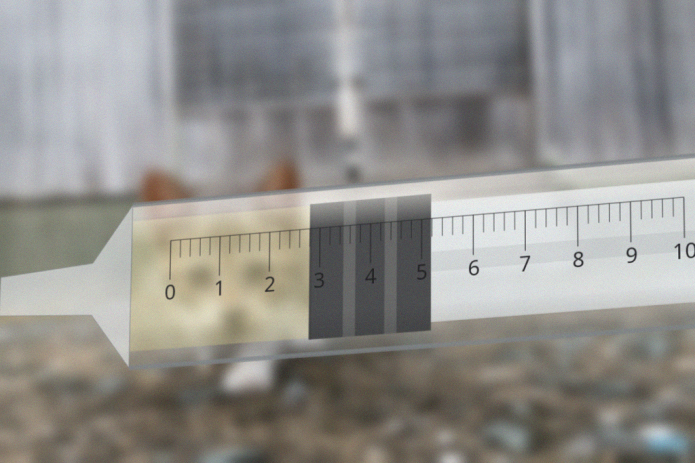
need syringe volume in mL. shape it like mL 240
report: mL 2.8
